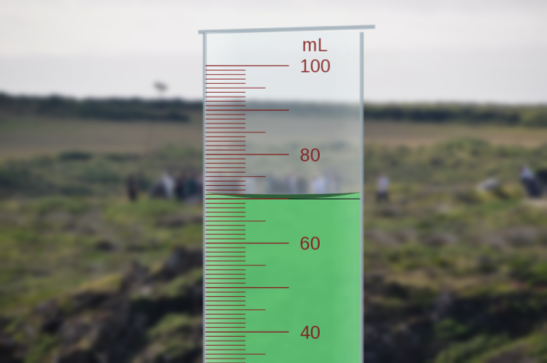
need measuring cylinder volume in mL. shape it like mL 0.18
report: mL 70
